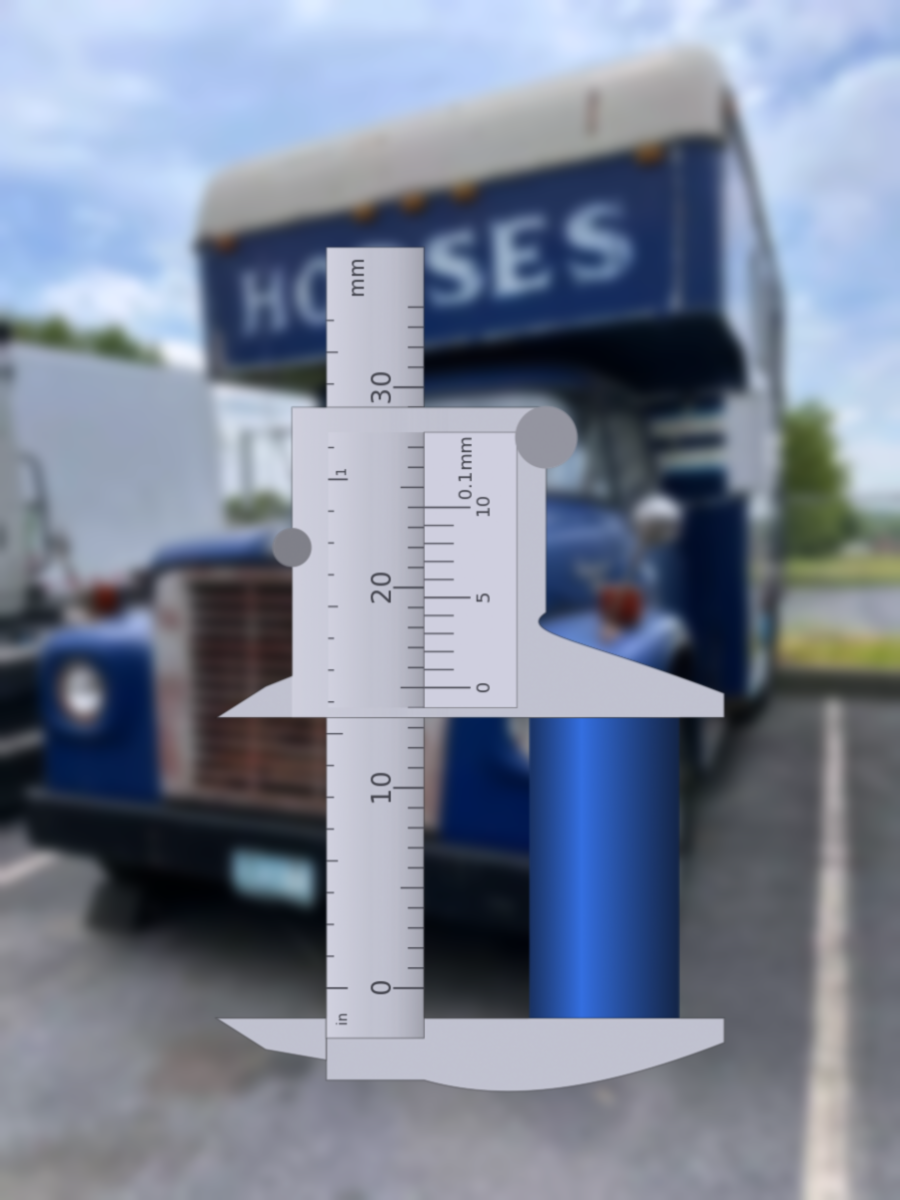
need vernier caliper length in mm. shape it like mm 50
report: mm 15.0
